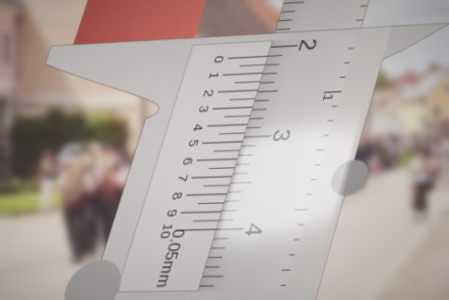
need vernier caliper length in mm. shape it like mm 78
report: mm 21.0
